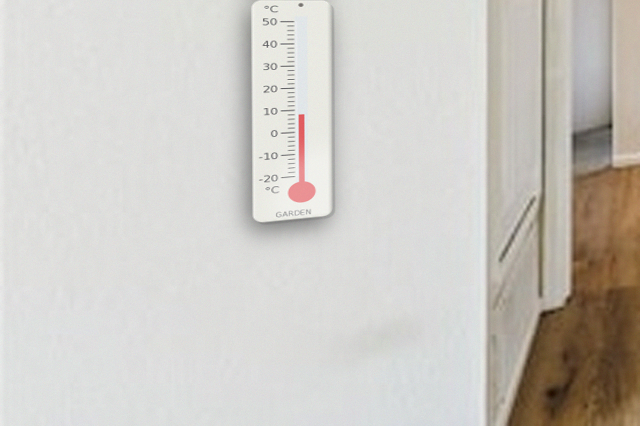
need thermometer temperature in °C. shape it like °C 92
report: °C 8
